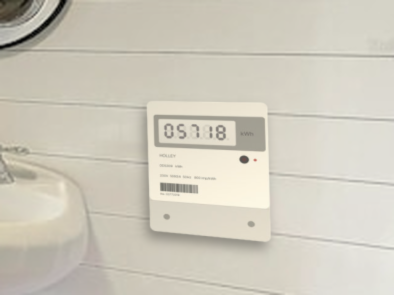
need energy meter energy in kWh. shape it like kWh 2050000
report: kWh 5718
